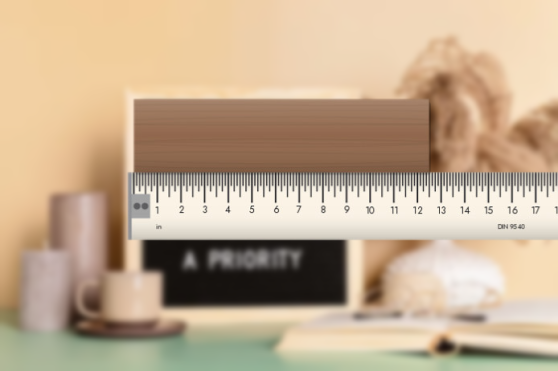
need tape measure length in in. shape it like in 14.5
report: in 12.5
